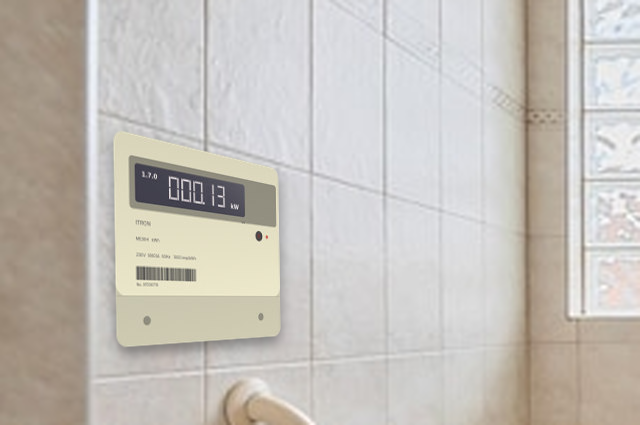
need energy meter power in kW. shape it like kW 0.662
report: kW 0.13
